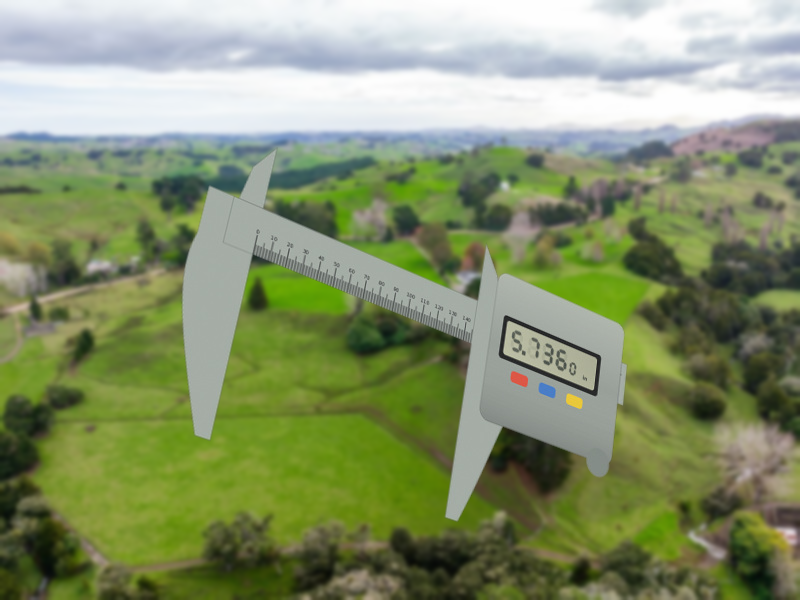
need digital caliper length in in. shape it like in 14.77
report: in 5.7360
